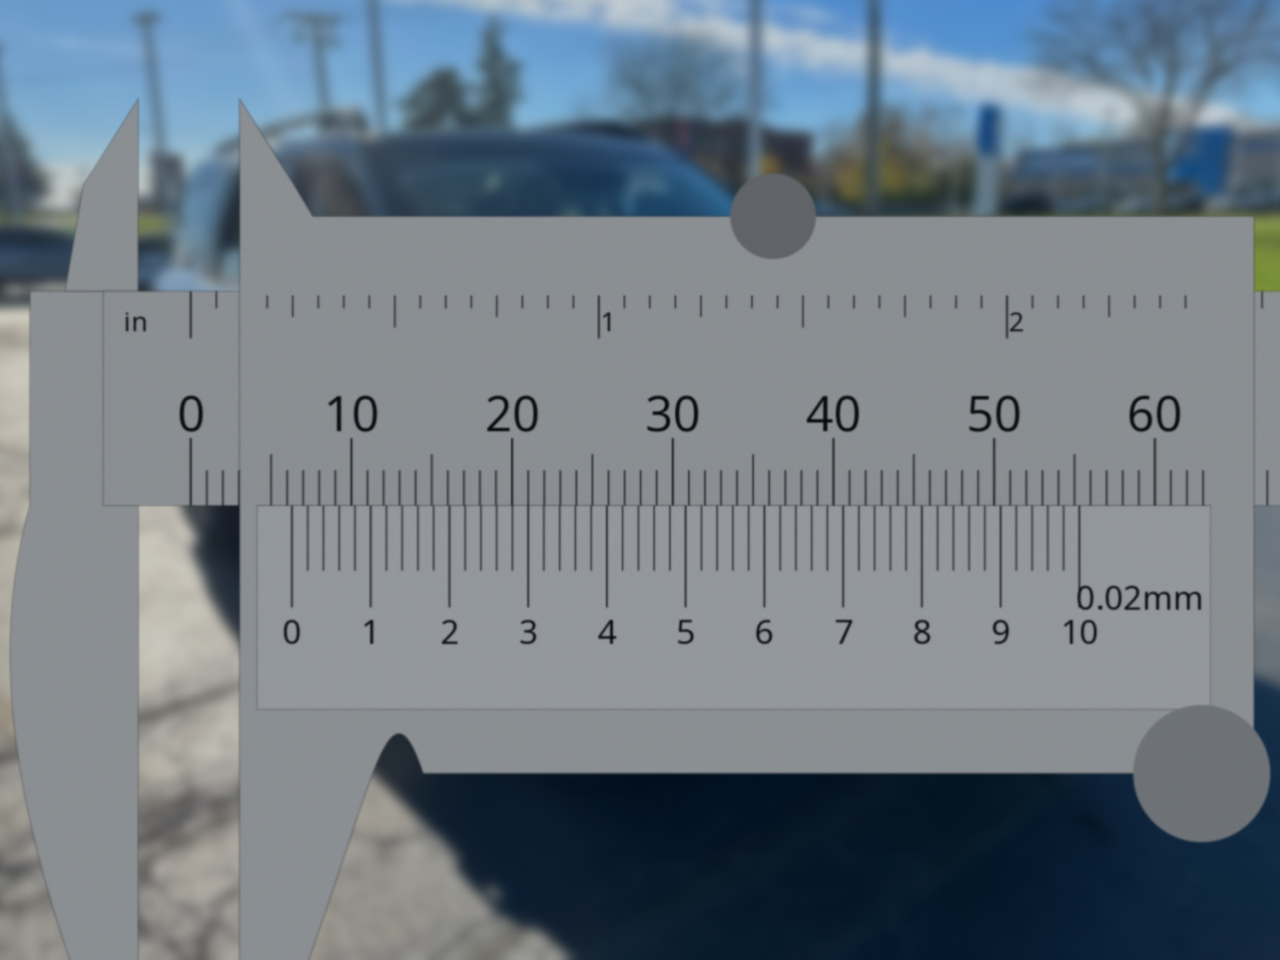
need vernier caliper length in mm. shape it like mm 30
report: mm 6.3
